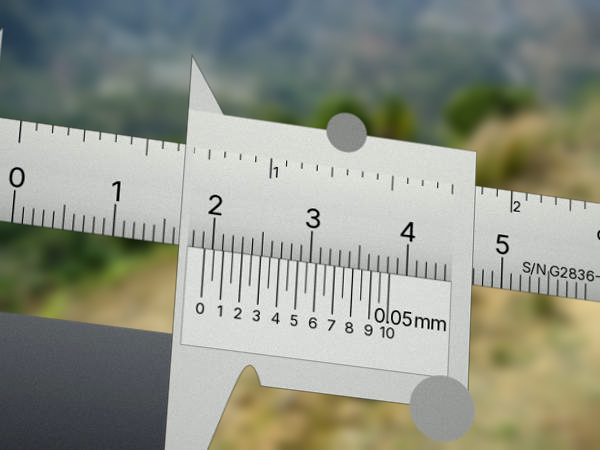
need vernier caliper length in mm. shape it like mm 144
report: mm 19.2
